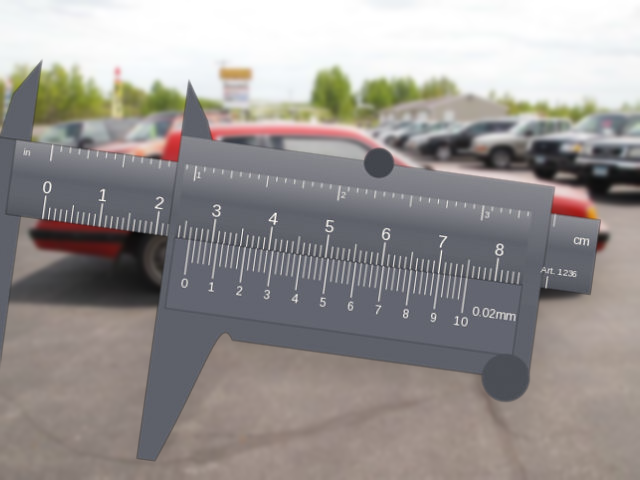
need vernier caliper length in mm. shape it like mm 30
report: mm 26.0
